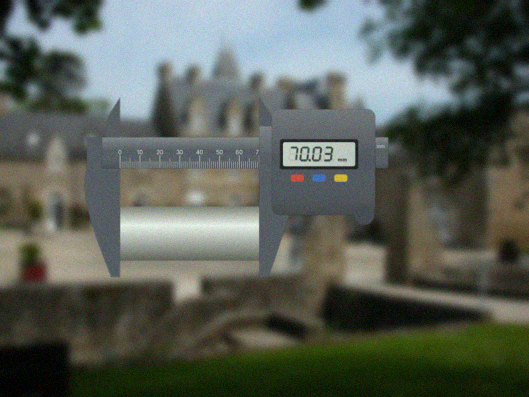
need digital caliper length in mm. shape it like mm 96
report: mm 70.03
